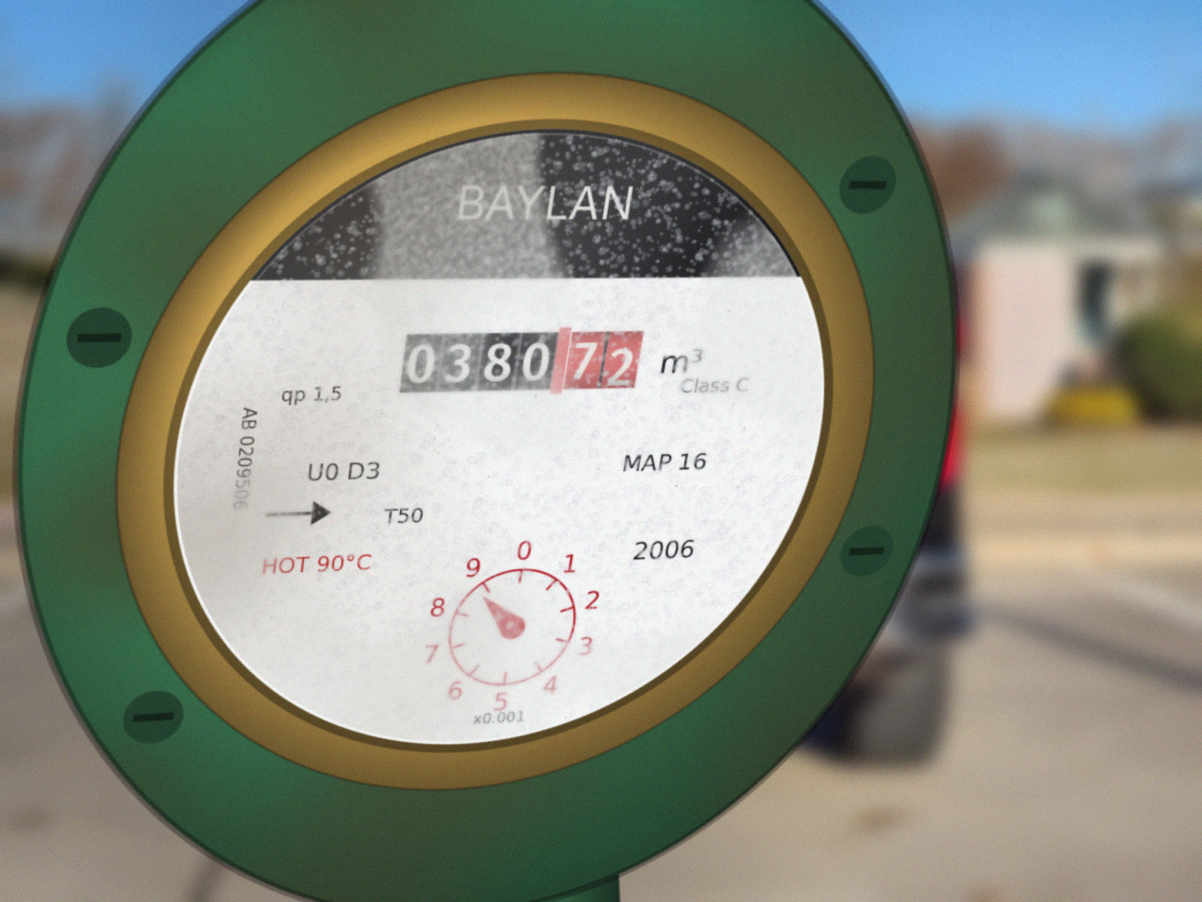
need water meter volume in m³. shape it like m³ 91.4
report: m³ 380.718
